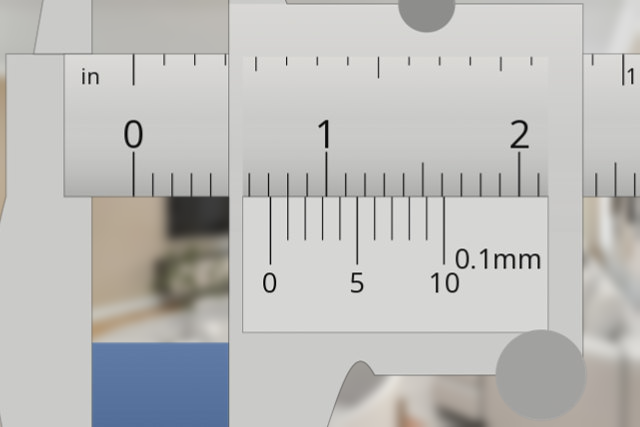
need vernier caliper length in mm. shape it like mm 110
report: mm 7.1
